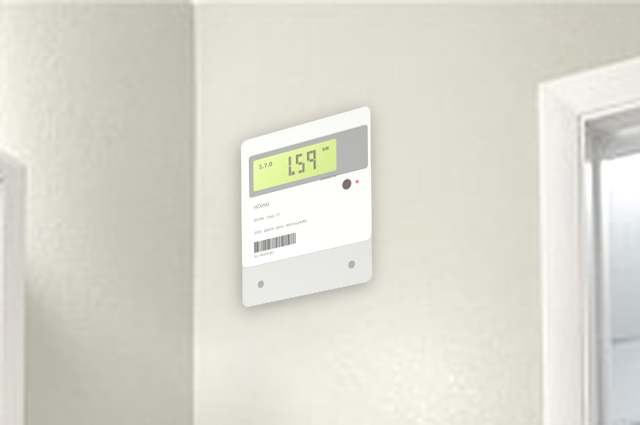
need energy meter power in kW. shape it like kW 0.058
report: kW 1.59
